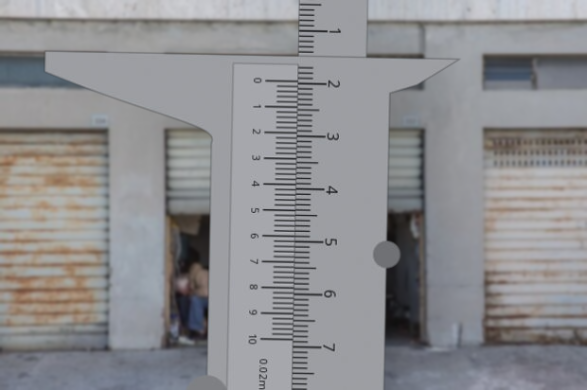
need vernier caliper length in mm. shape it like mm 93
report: mm 19.6
